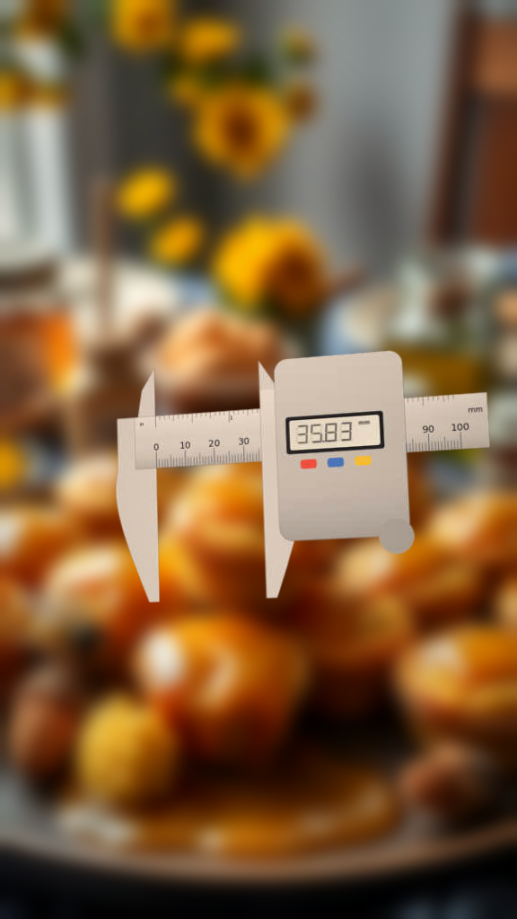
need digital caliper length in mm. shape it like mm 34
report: mm 35.83
